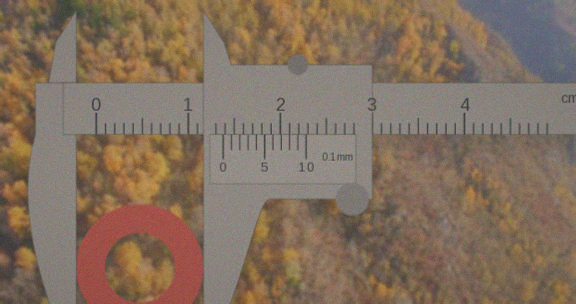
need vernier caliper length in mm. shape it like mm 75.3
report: mm 13.8
